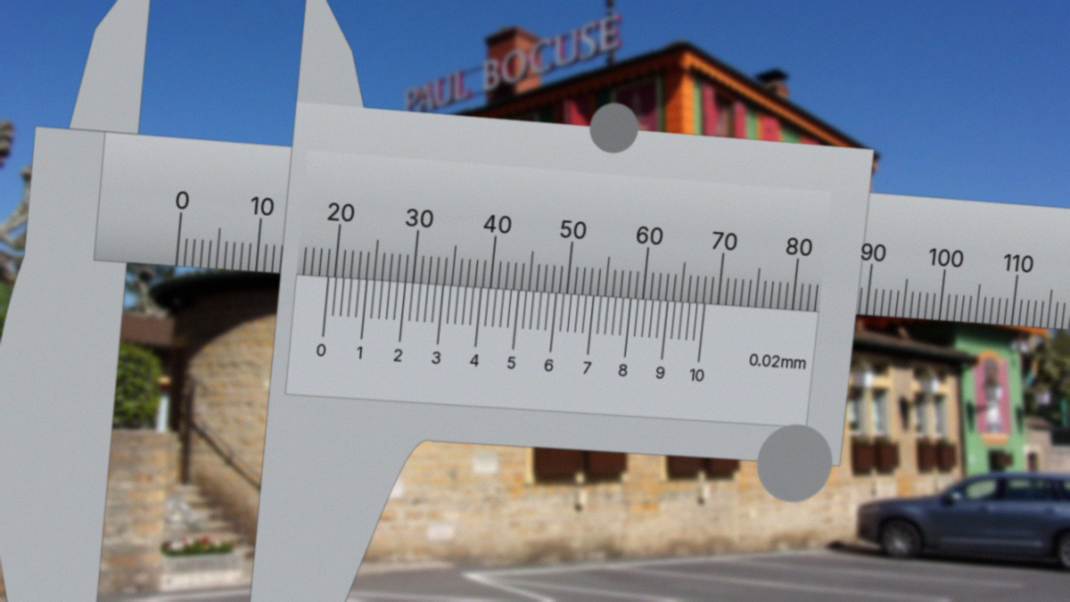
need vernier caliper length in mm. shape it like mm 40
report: mm 19.2
